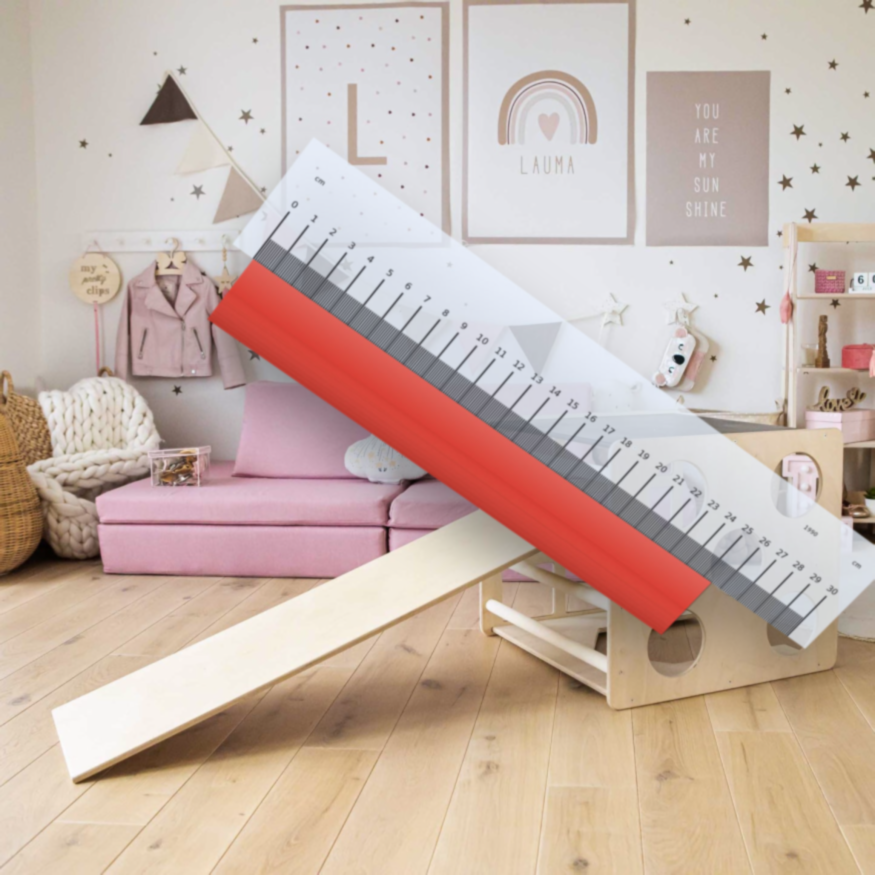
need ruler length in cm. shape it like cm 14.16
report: cm 25.5
